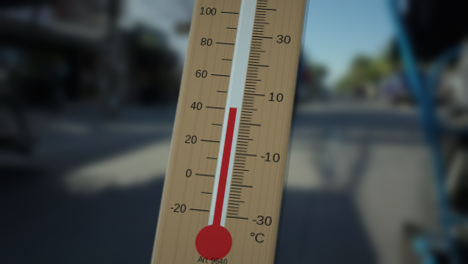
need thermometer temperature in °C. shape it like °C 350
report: °C 5
